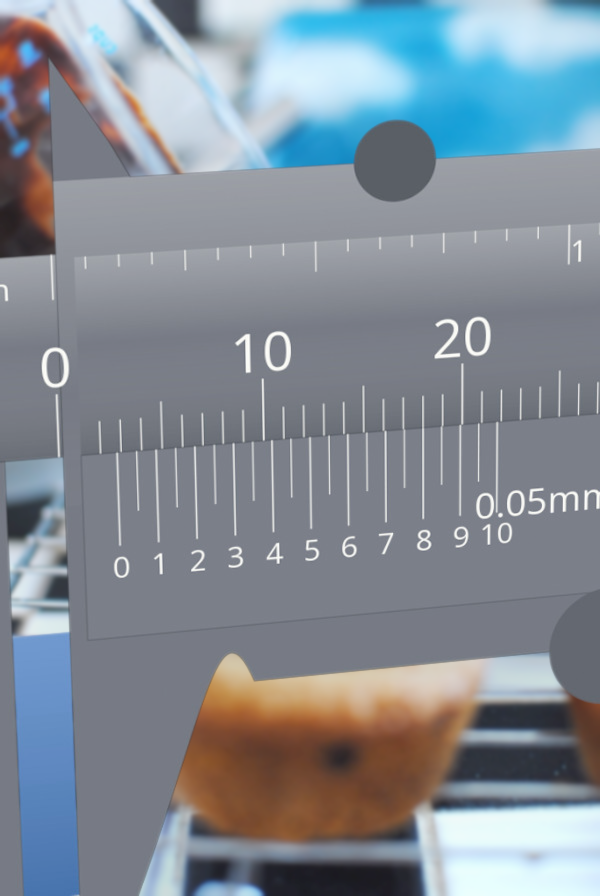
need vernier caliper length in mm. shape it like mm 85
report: mm 2.8
